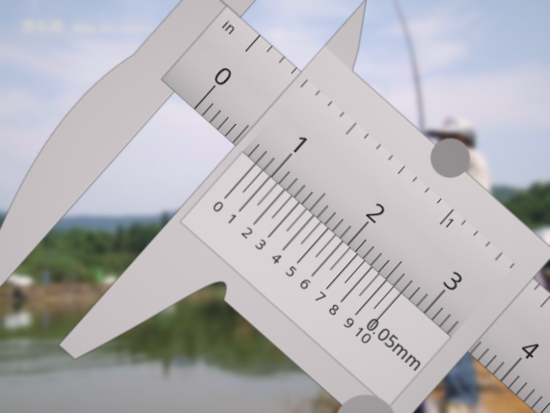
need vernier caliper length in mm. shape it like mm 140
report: mm 8.0
